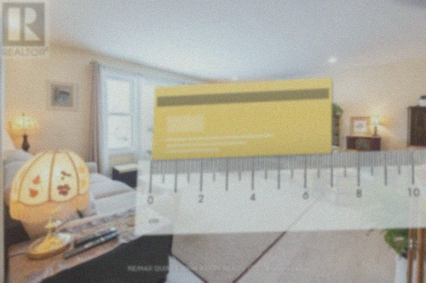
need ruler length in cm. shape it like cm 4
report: cm 7
